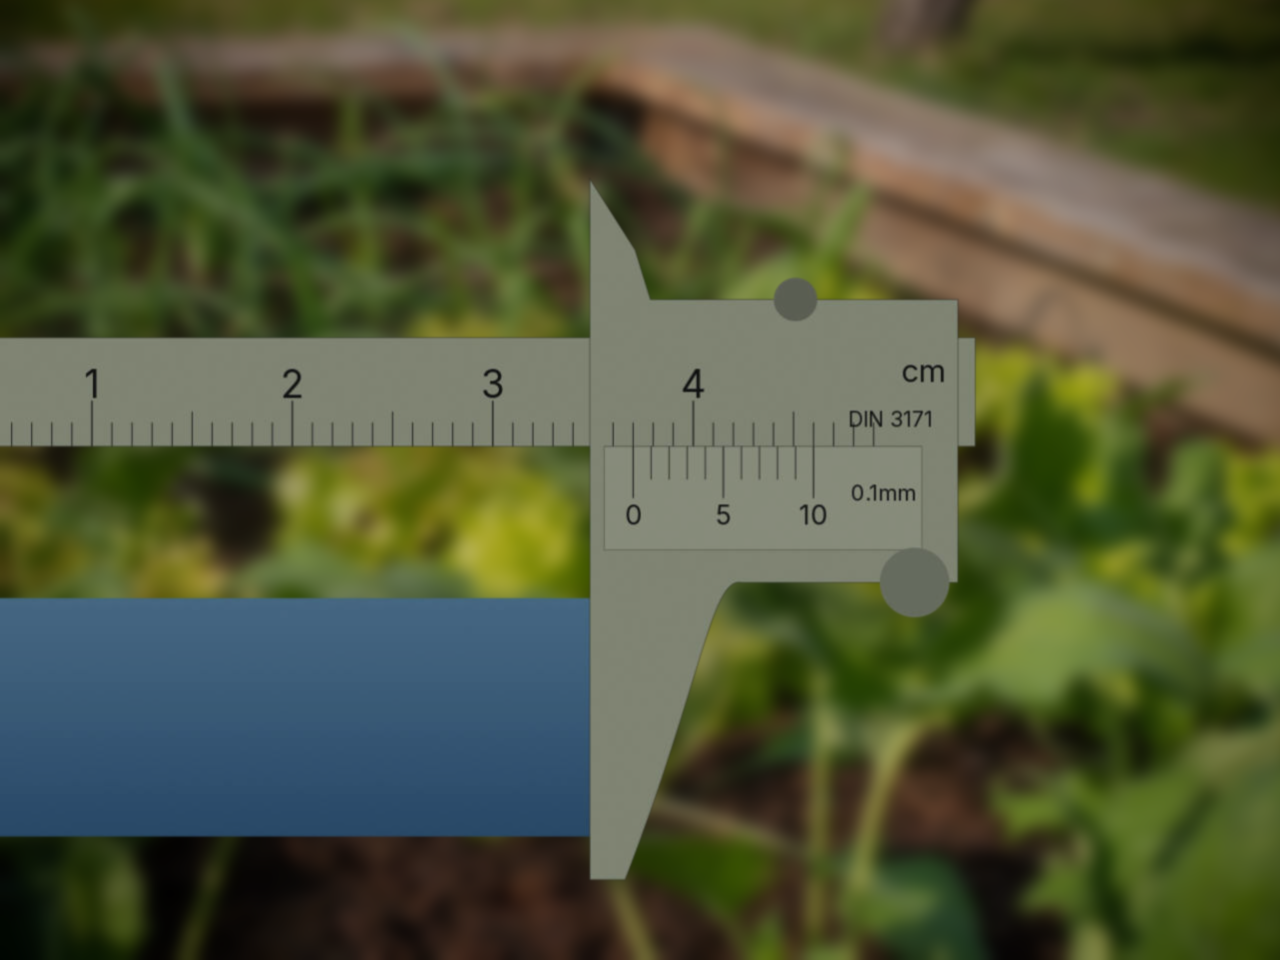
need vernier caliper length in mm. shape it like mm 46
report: mm 37.0
